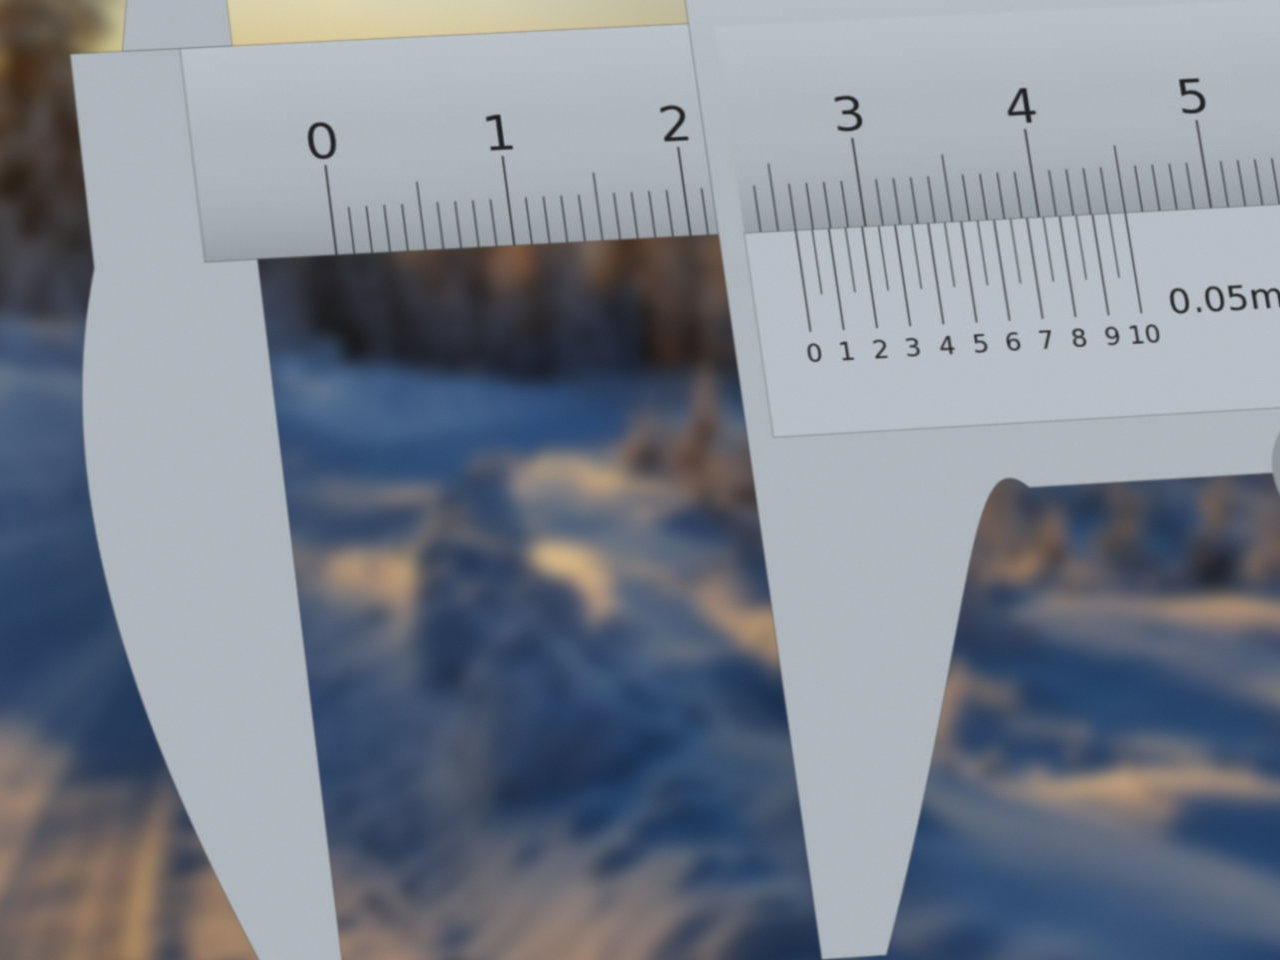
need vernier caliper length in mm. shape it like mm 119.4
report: mm 26.0
